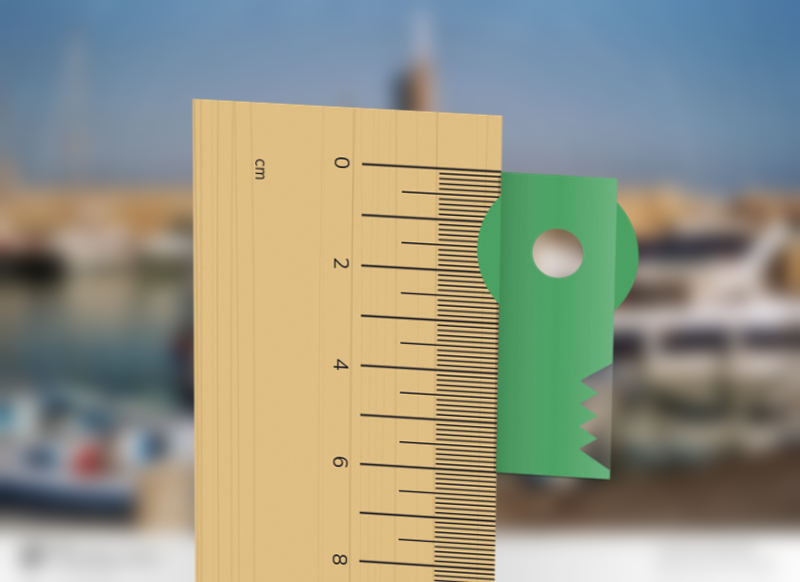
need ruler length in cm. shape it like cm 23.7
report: cm 6
